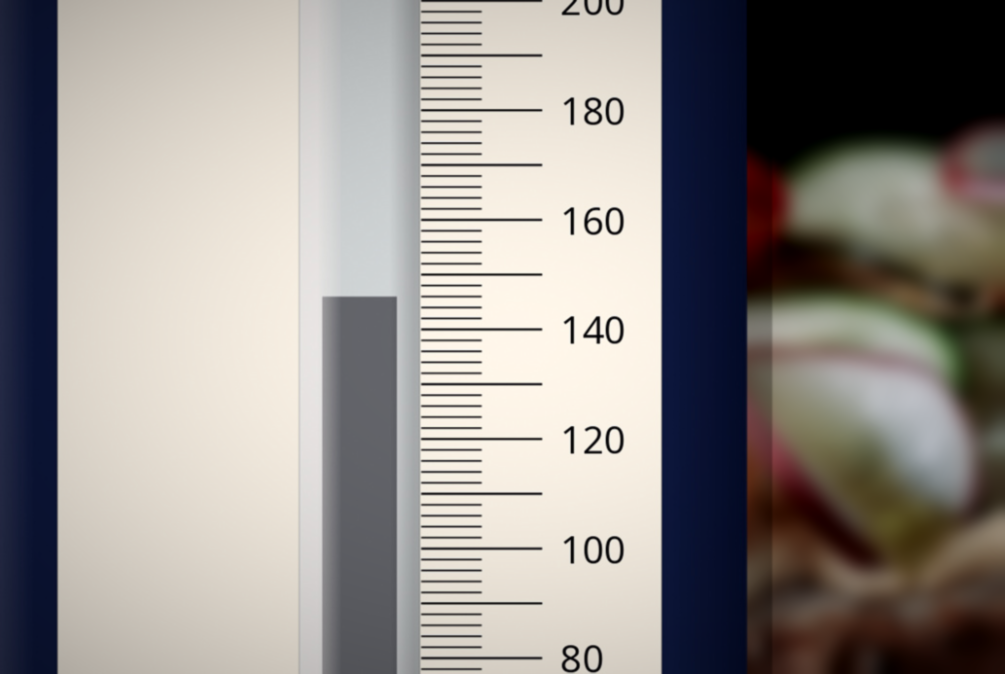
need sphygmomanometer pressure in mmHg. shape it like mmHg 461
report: mmHg 146
